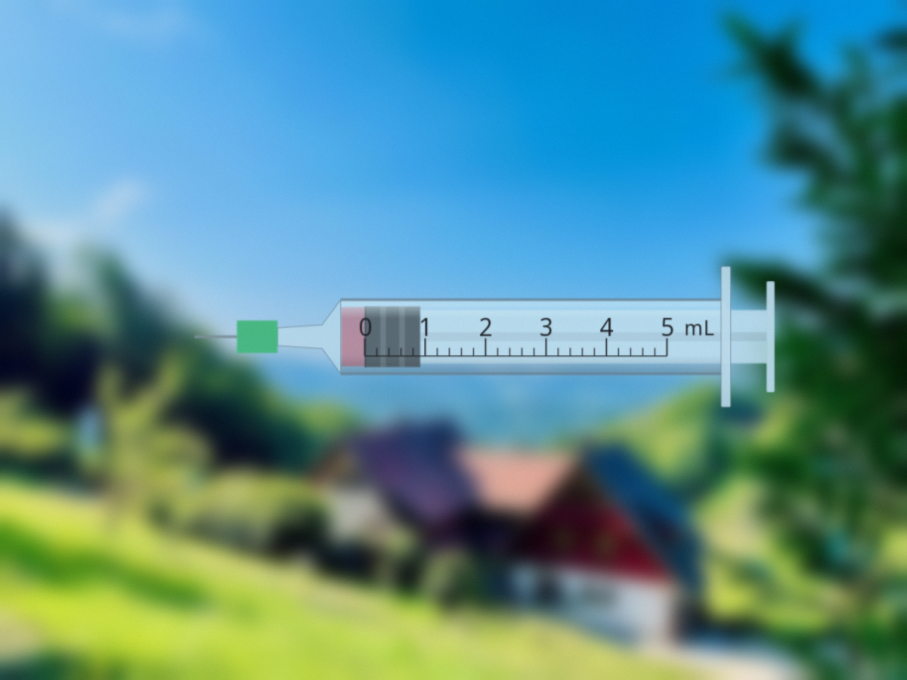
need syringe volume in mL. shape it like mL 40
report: mL 0
